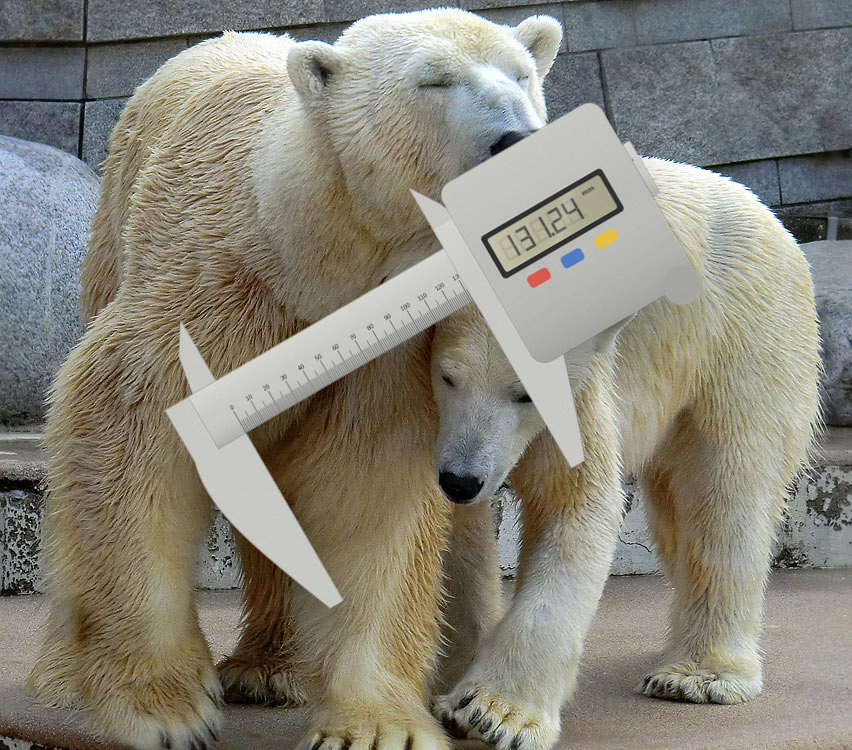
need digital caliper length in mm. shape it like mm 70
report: mm 131.24
